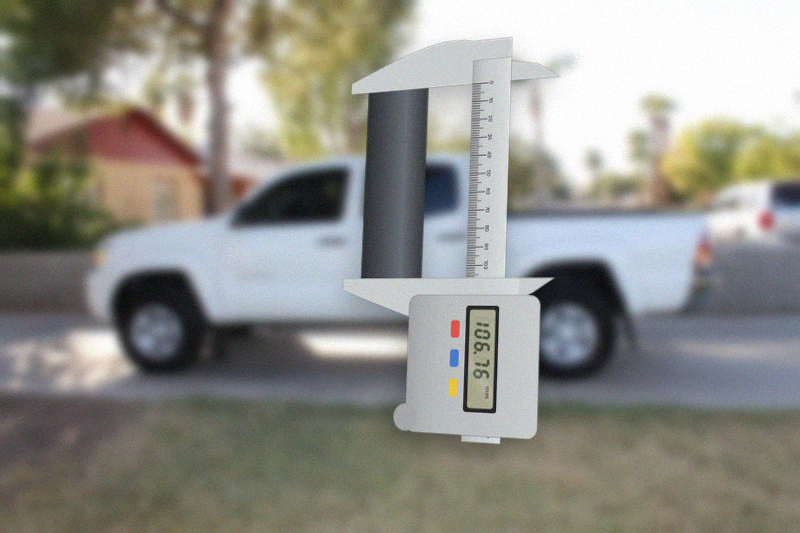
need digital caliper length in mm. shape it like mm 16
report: mm 106.76
